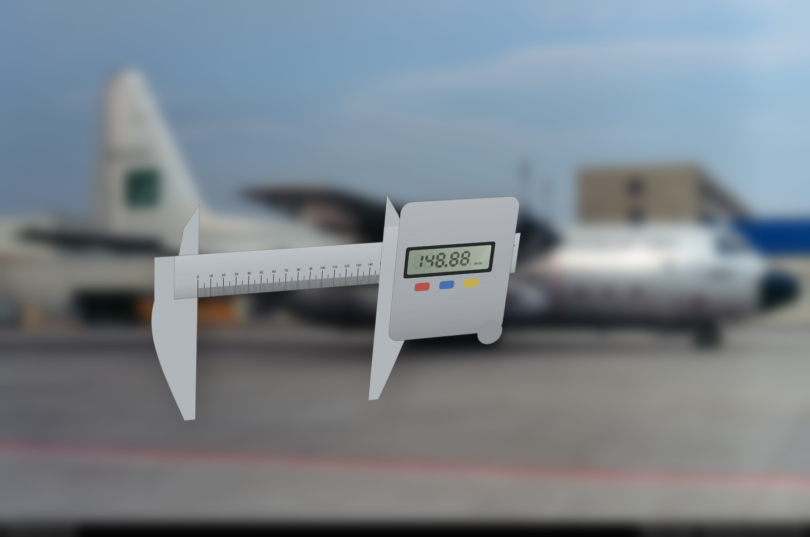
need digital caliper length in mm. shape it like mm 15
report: mm 148.88
